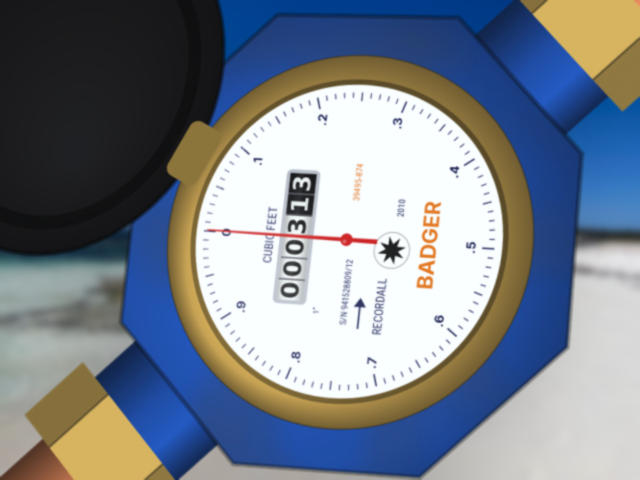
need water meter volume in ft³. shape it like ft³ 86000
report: ft³ 313.00
